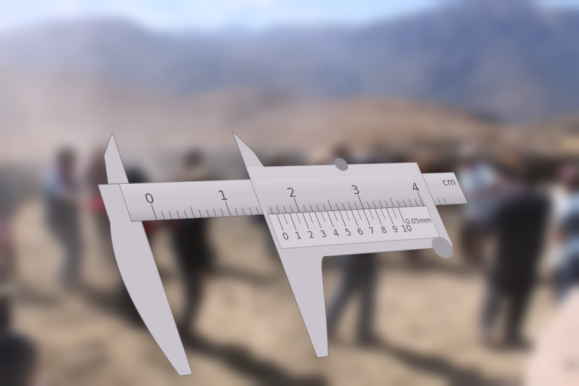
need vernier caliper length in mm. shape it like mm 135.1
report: mm 16.6
